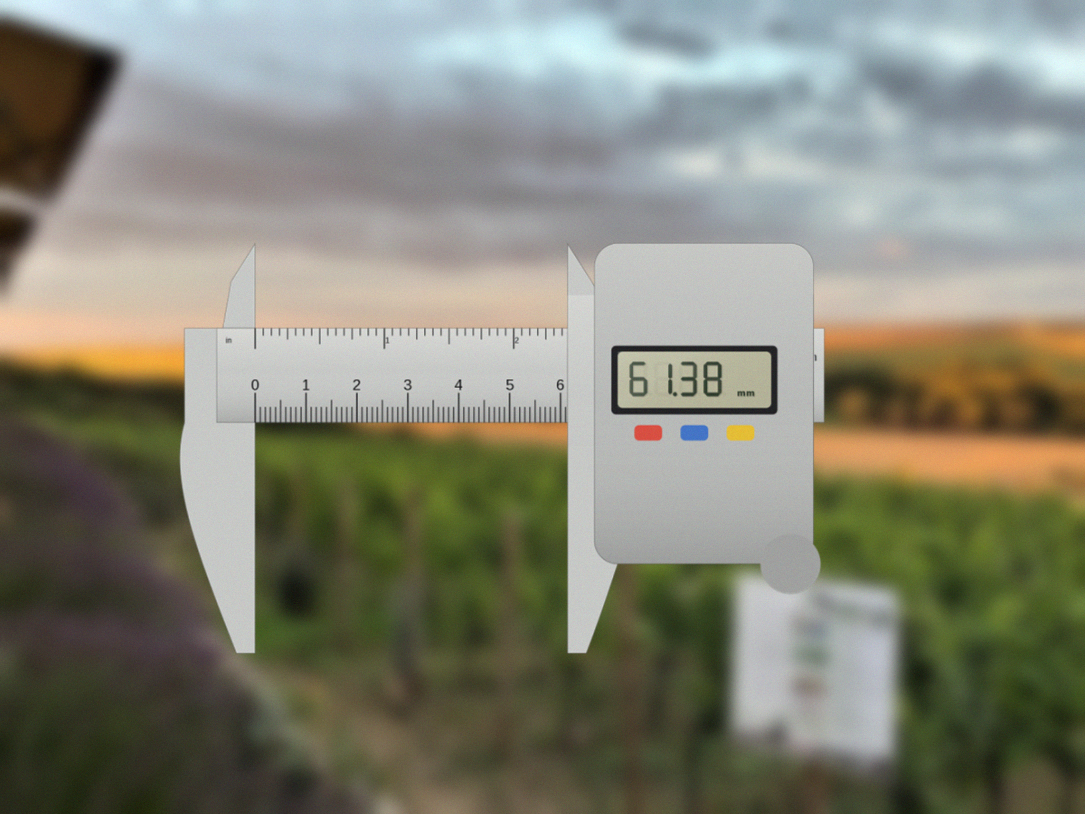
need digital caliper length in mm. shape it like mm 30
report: mm 61.38
